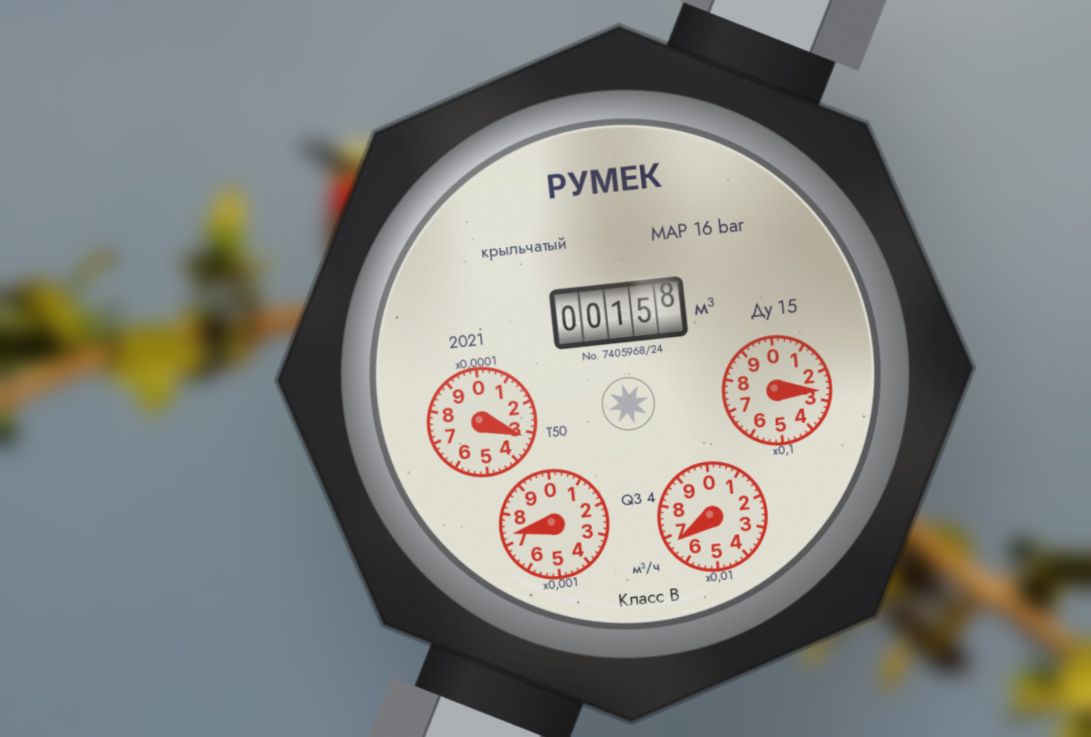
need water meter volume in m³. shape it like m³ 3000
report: m³ 158.2673
